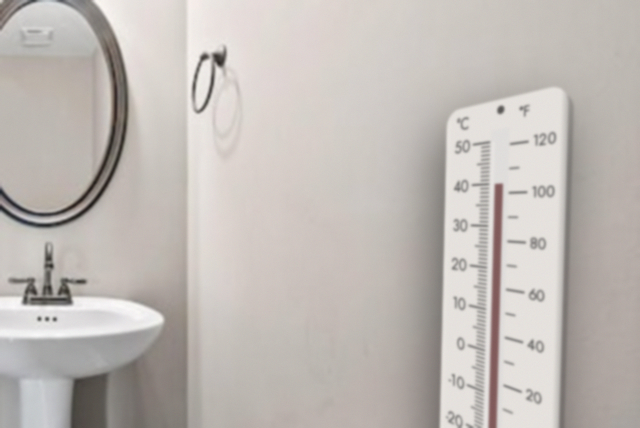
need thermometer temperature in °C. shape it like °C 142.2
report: °C 40
